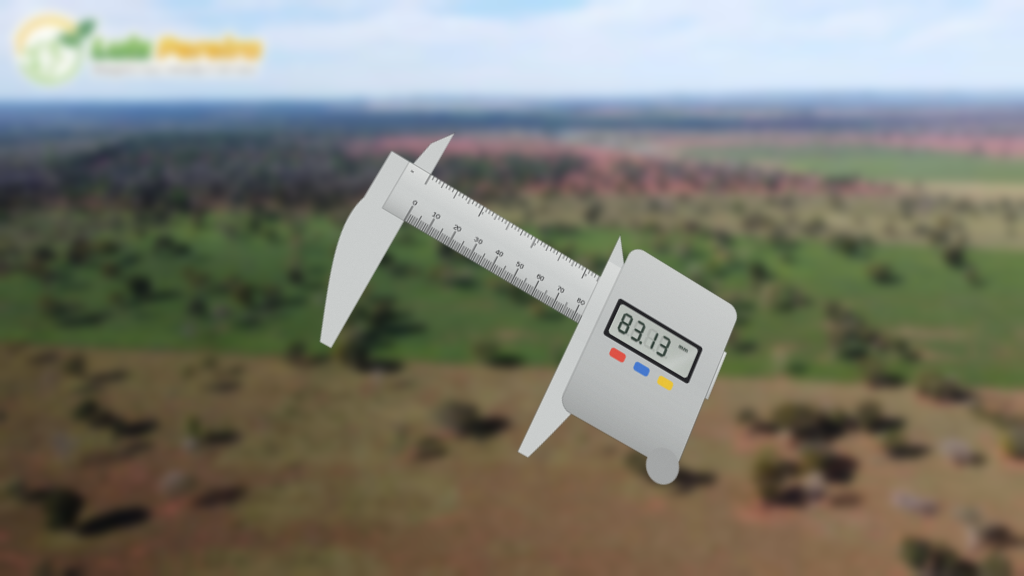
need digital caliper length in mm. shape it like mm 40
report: mm 83.13
